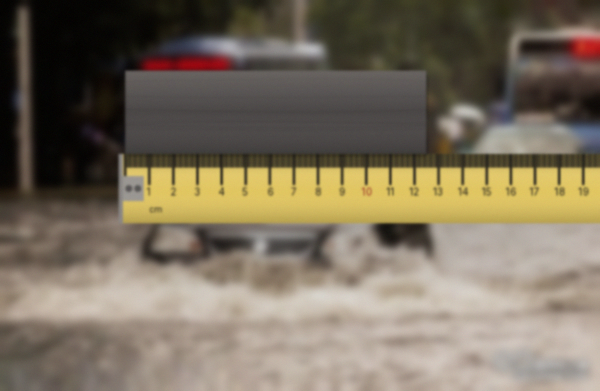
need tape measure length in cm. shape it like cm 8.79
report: cm 12.5
